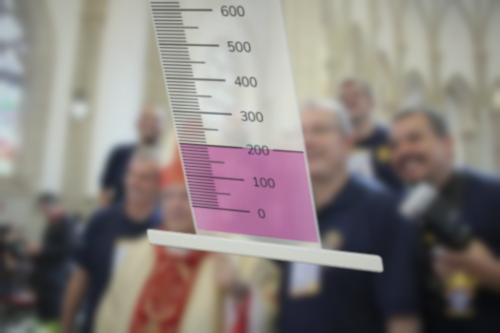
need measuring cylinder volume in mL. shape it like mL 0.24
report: mL 200
